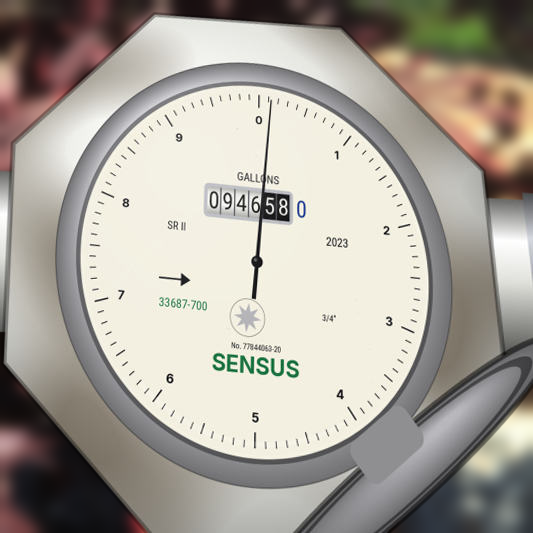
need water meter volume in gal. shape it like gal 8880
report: gal 946580.1
